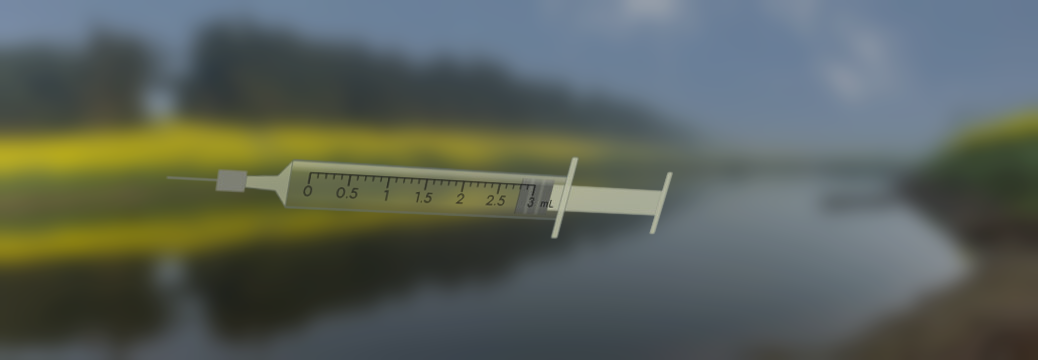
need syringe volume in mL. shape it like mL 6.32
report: mL 2.8
